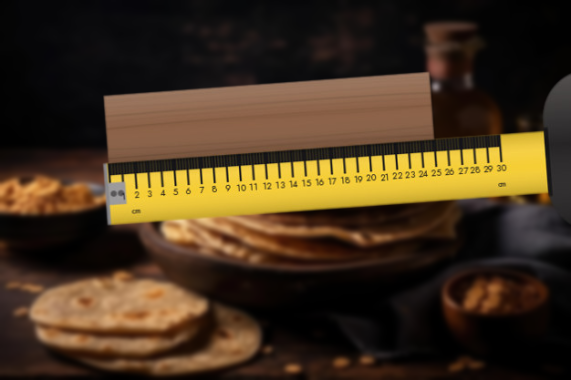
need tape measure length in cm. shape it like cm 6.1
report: cm 25
